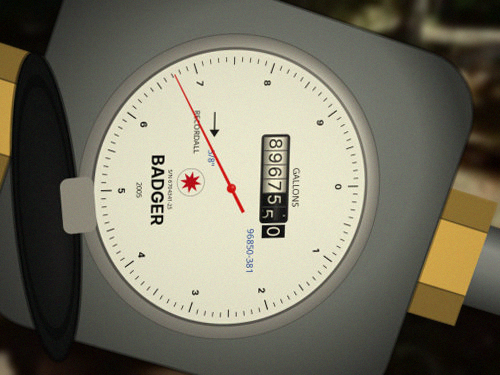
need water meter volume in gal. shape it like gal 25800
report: gal 8967546.7
